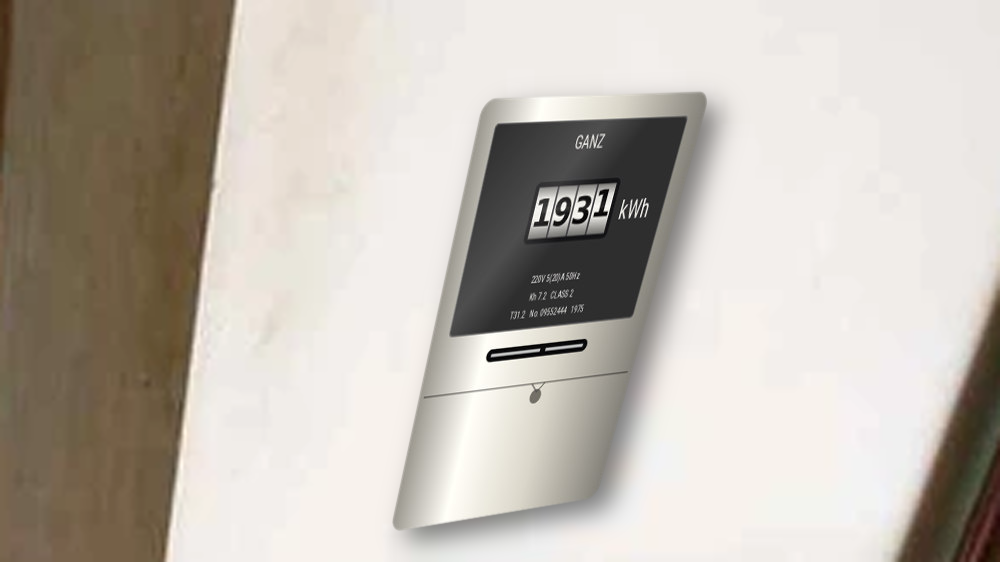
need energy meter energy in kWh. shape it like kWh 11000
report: kWh 1931
